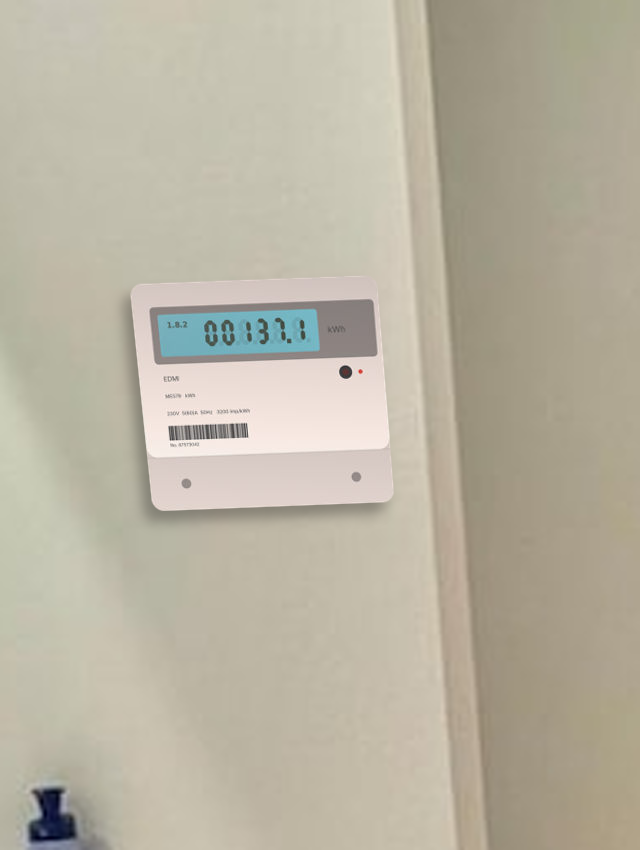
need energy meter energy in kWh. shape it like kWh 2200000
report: kWh 137.1
